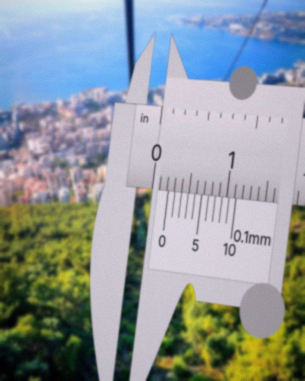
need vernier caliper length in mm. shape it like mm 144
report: mm 2.2
